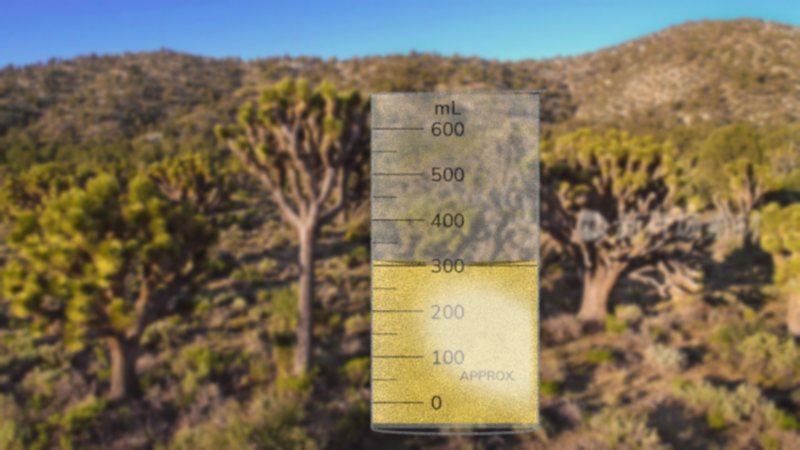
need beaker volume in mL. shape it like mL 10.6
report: mL 300
